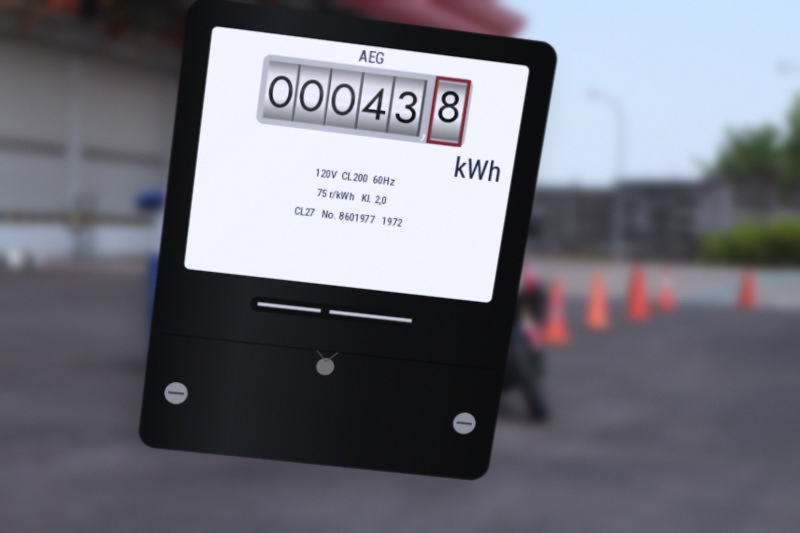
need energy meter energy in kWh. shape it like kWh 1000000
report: kWh 43.8
